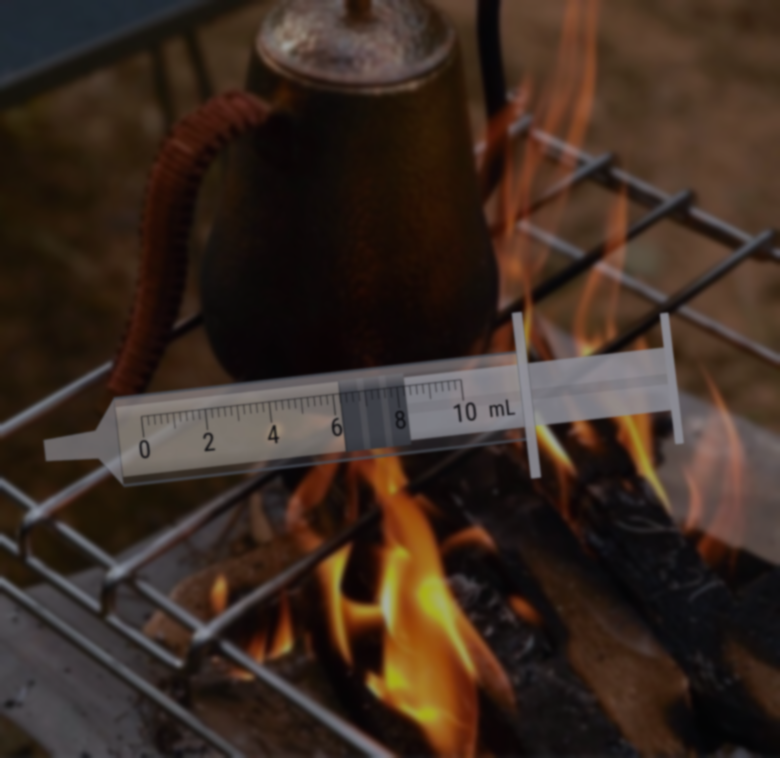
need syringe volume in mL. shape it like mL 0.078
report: mL 6.2
